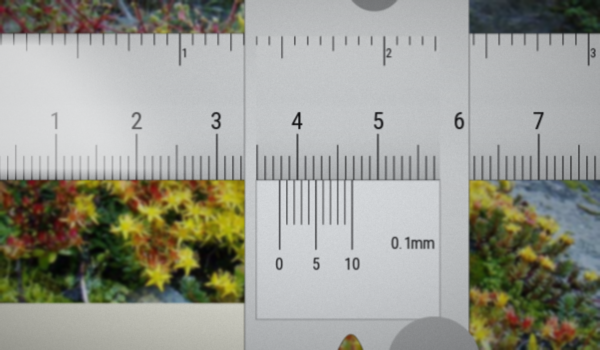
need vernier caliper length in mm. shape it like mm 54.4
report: mm 37.8
